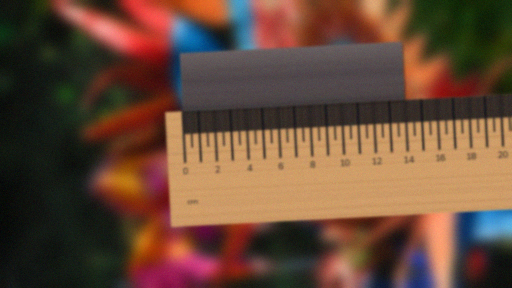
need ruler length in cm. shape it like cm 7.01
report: cm 14
